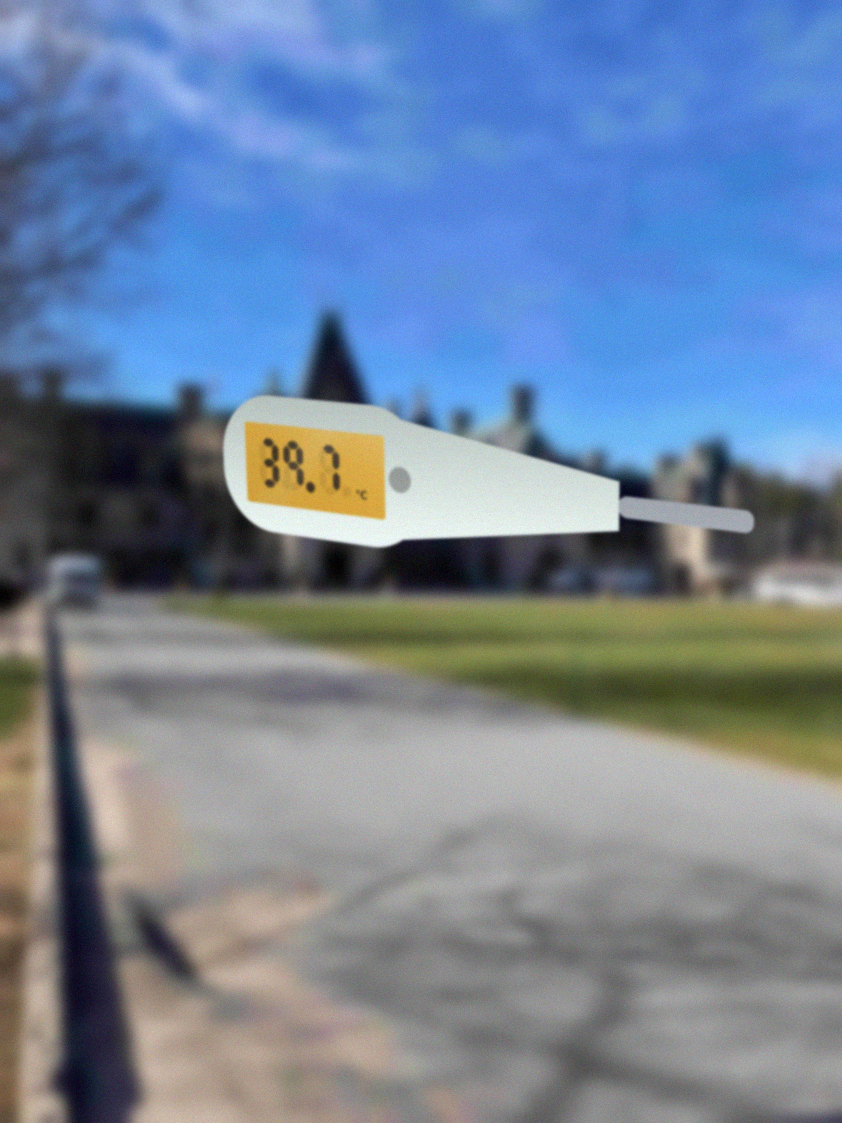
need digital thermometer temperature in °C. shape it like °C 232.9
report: °C 39.7
